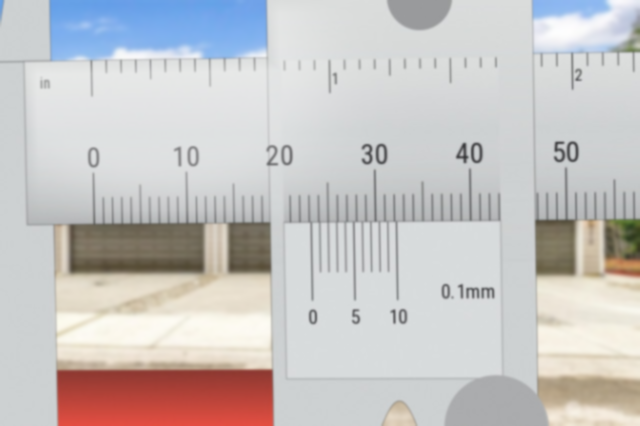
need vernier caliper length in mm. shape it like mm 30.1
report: mm 23.2
